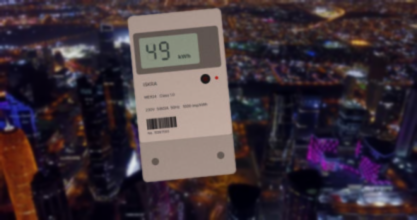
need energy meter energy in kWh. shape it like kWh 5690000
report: kWh 49
